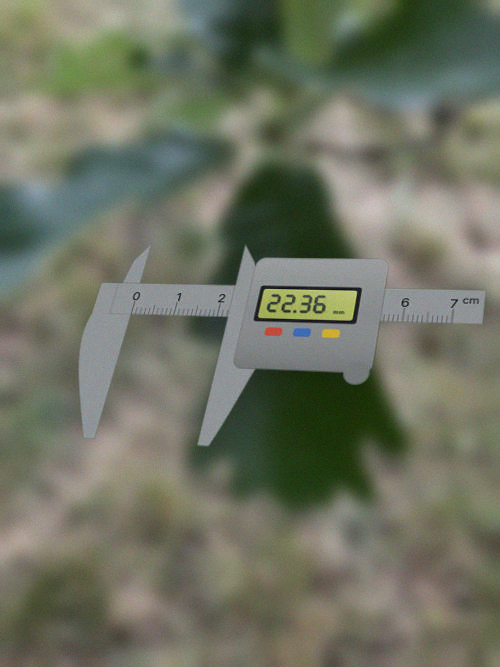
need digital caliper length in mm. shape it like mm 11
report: mm 22.36
